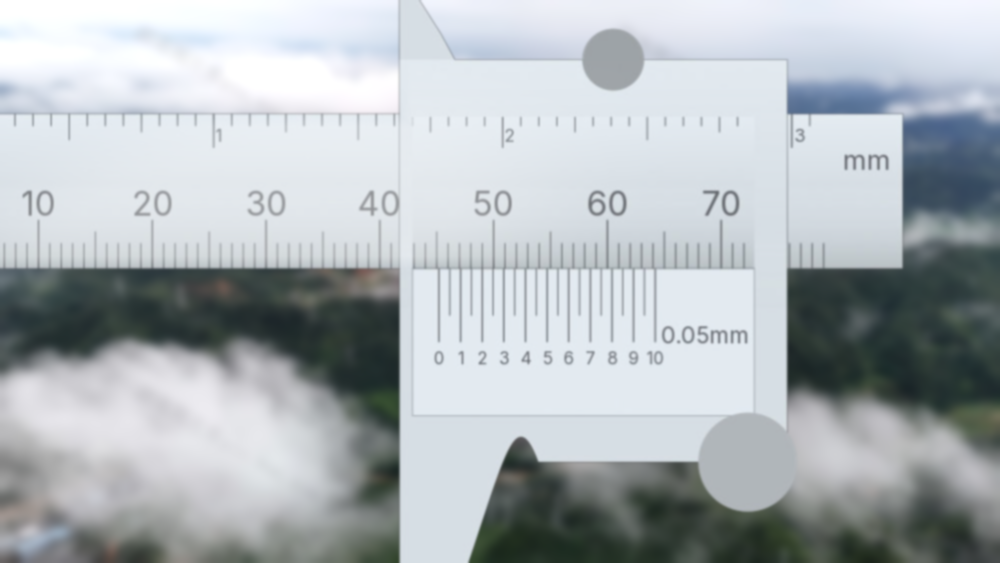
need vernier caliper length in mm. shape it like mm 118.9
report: mm 45.2
